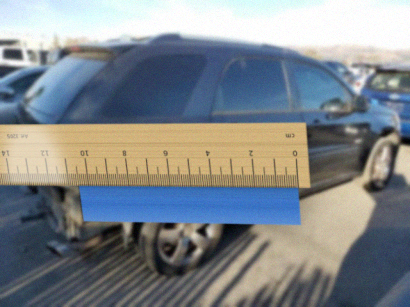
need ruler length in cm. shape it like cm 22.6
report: cm 10.5
